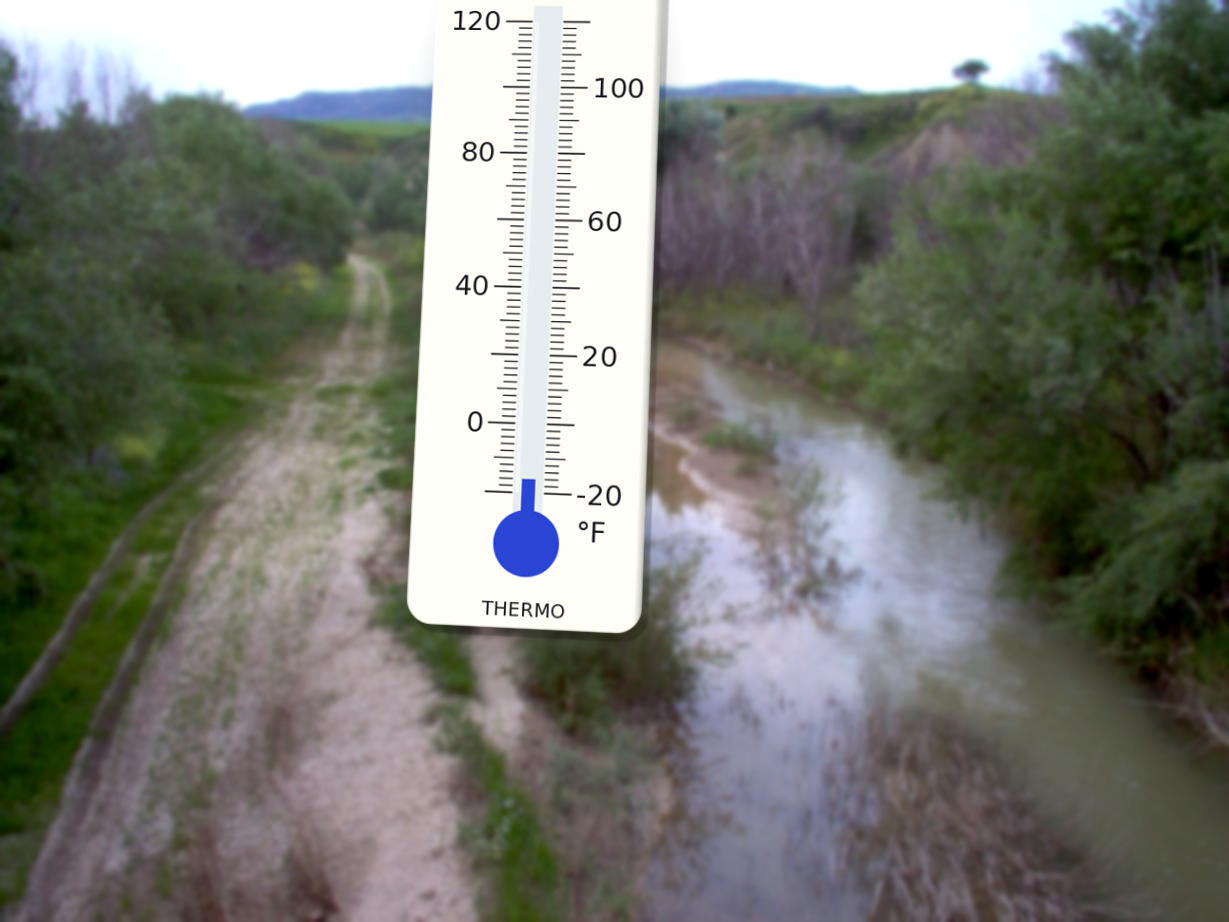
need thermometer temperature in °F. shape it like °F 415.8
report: °F -16
